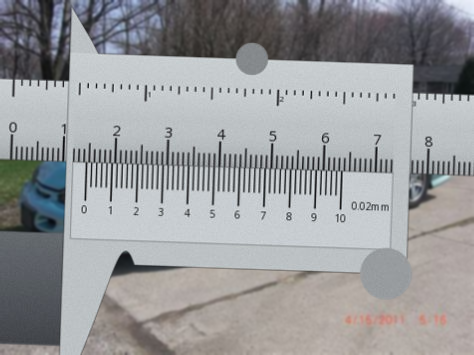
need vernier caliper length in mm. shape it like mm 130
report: mm 14.5
